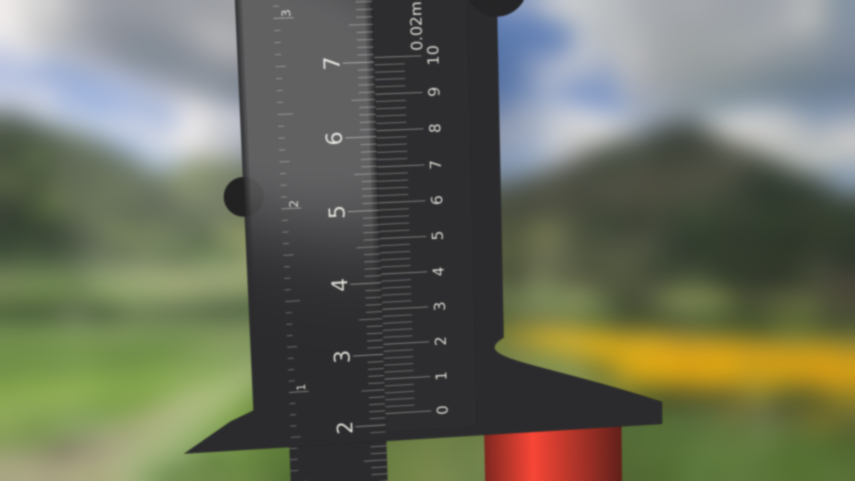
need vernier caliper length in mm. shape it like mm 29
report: mm 21.6
